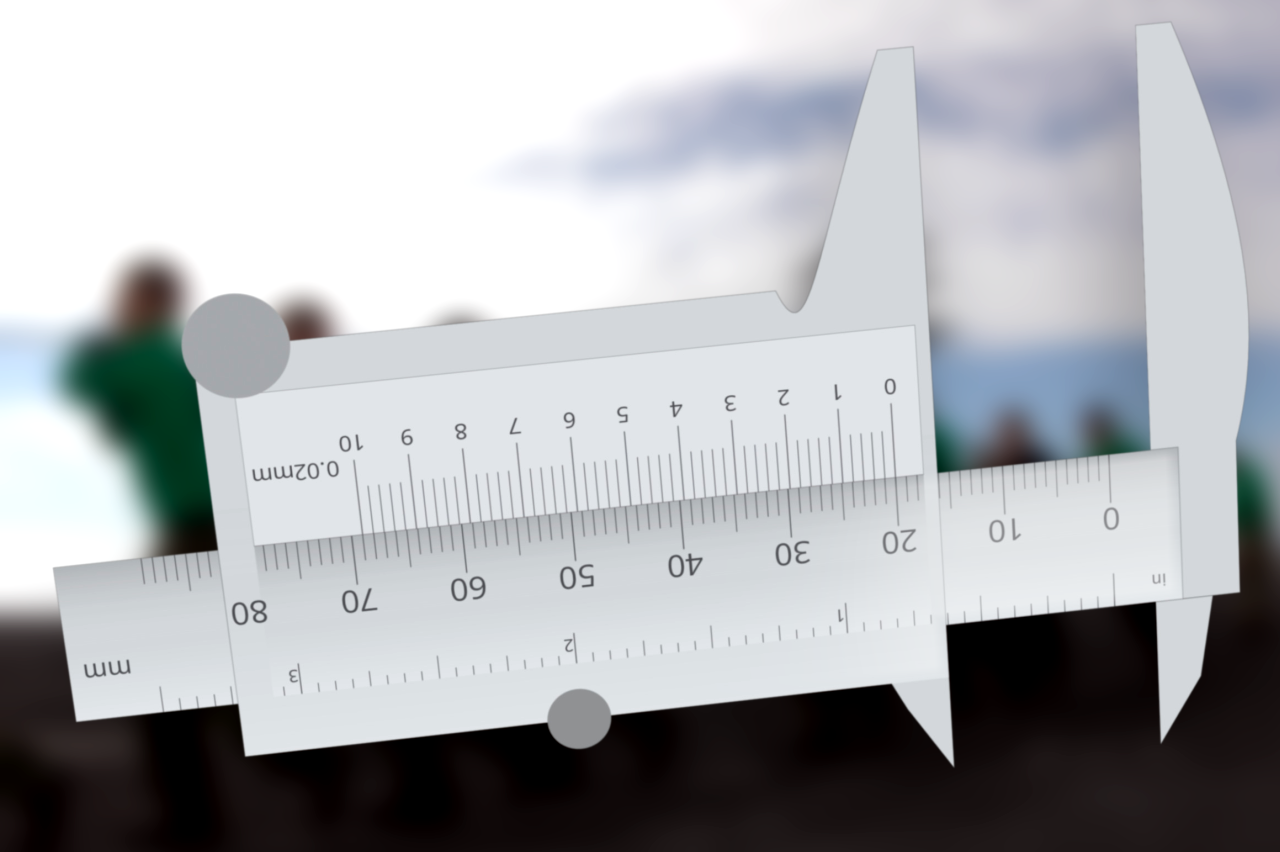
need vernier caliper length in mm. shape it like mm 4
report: mm 20.0
